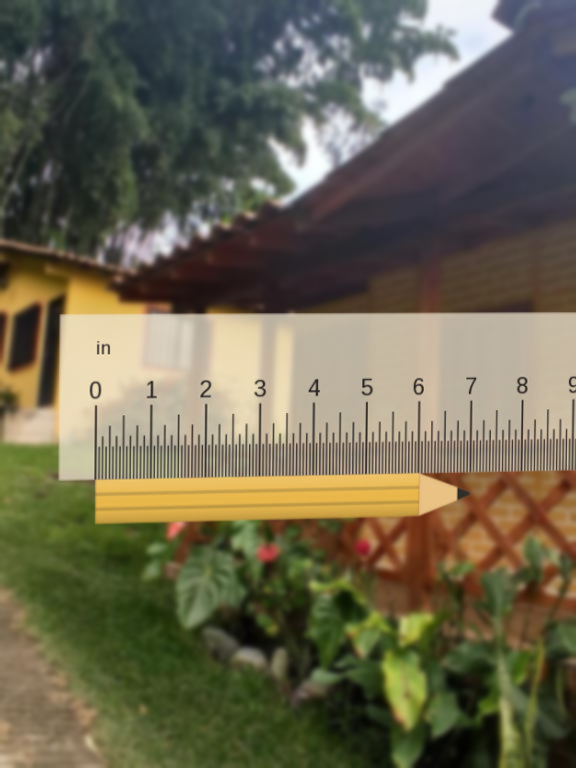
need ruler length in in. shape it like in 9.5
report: in 7
